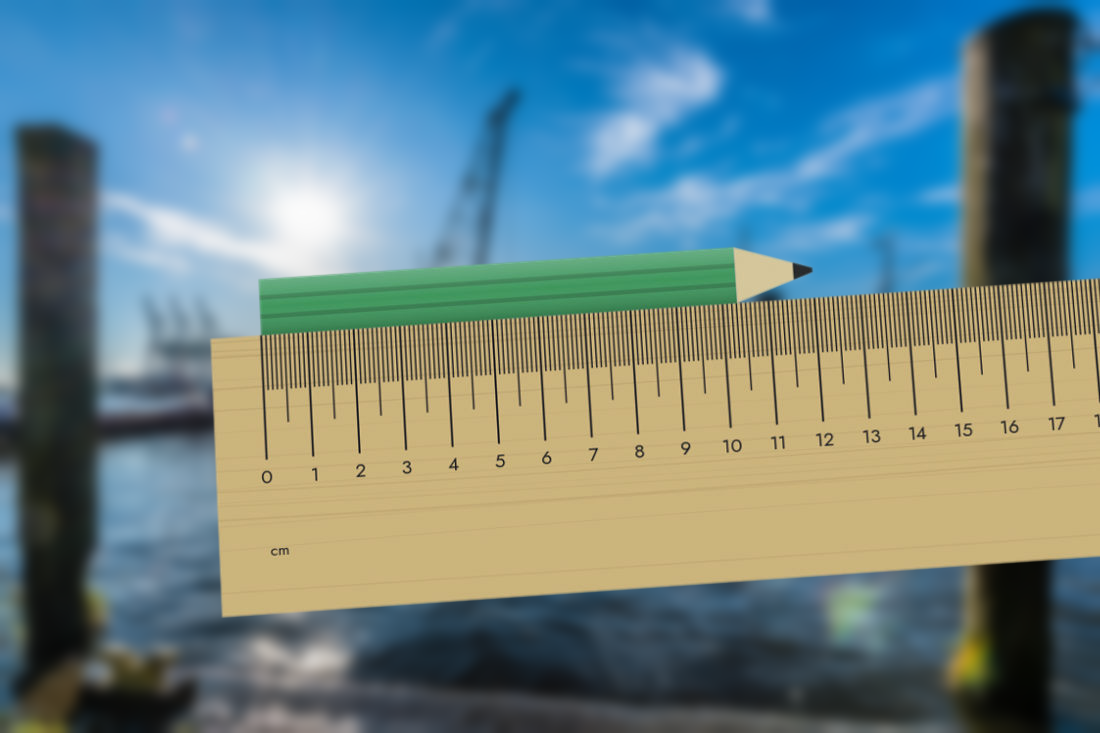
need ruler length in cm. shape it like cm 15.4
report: cm 12
